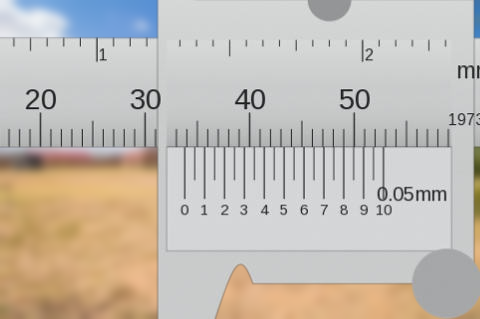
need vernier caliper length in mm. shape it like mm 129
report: mm 33.8
